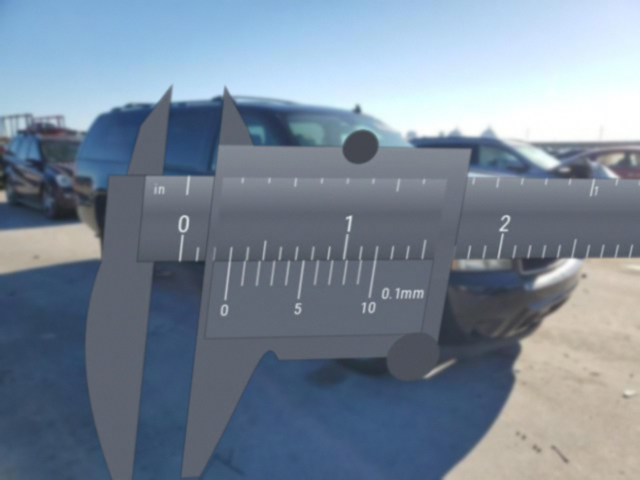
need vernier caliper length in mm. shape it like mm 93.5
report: mm 3.0
